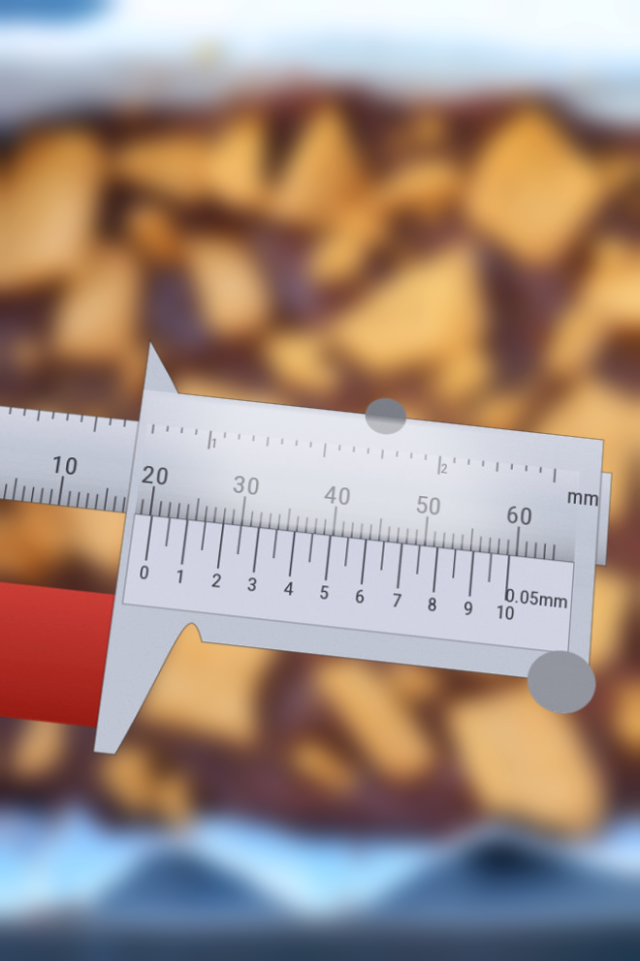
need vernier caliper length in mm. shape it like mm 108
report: mm 20.2
